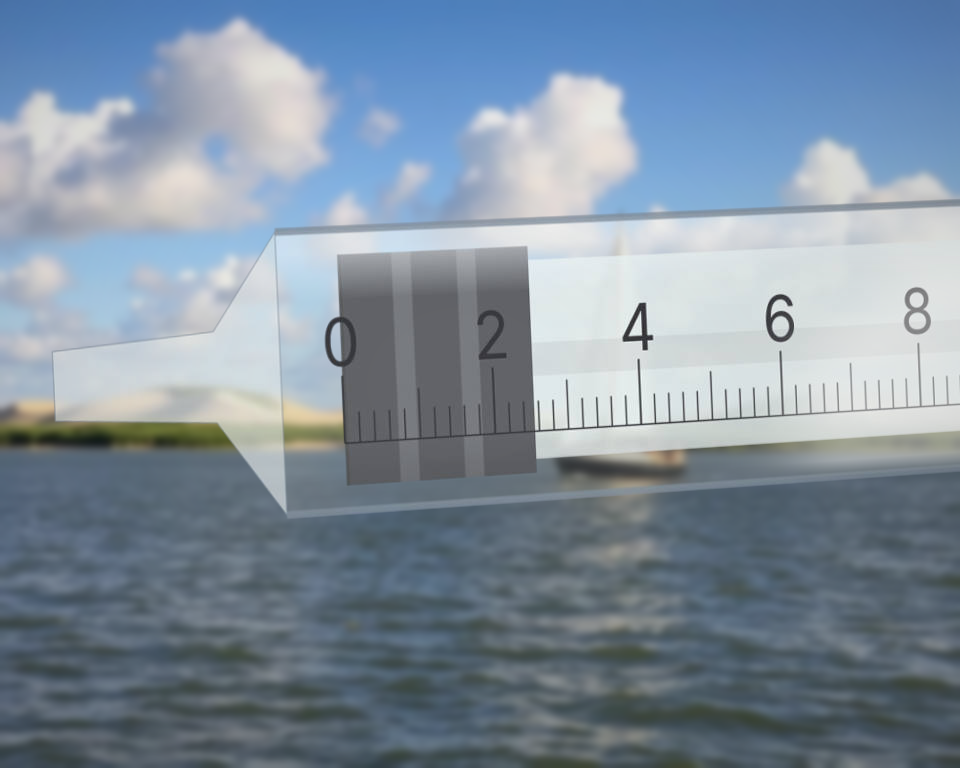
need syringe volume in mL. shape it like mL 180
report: mL 0
